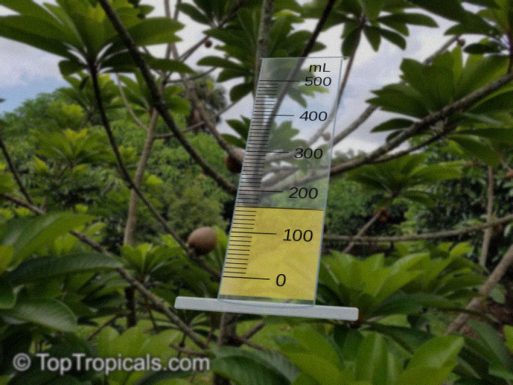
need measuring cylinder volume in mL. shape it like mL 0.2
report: mL 160
